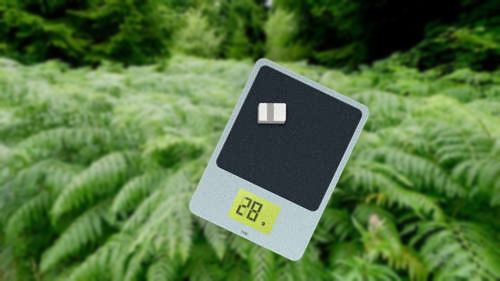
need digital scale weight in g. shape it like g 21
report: g 28
